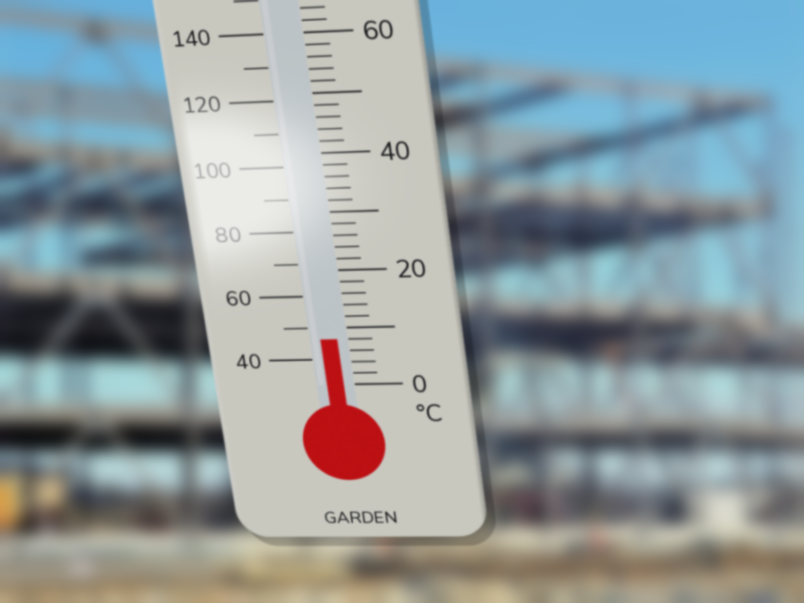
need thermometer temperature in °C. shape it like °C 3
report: °C 8
